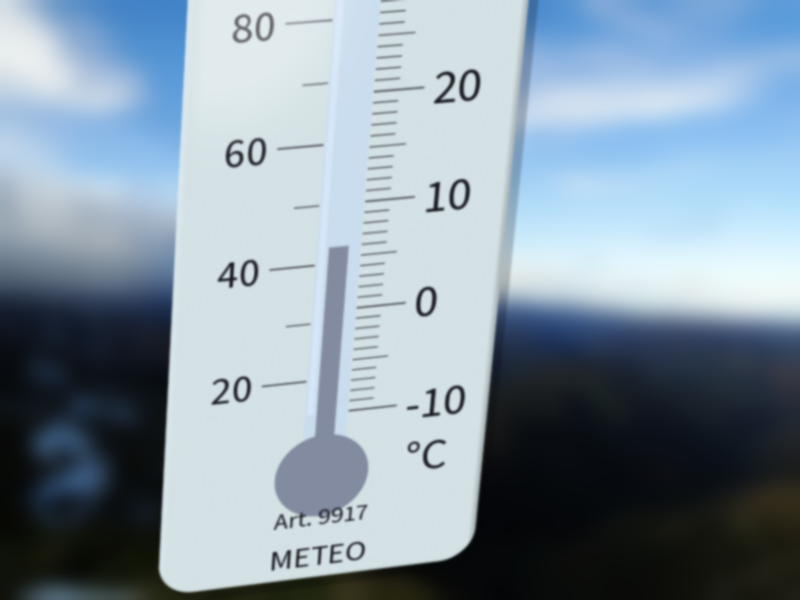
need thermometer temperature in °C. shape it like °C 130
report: °C 6
